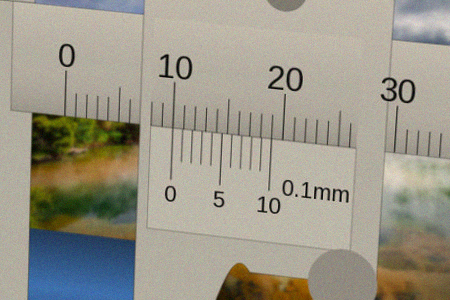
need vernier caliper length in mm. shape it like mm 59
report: mm 10.0
